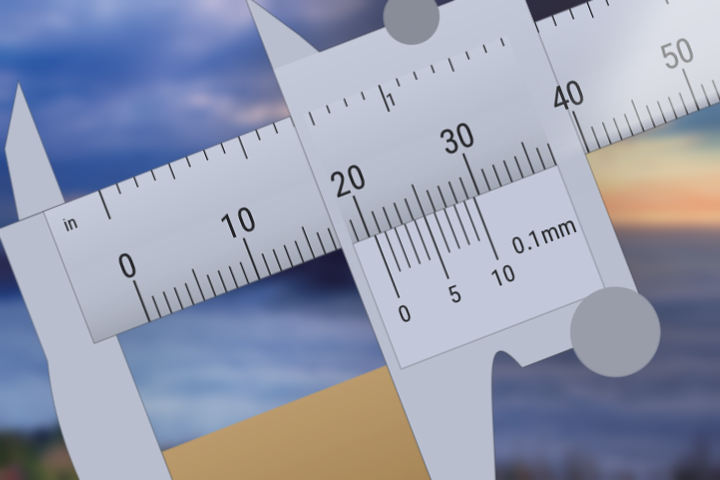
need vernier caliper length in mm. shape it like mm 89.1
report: mm 20.5
